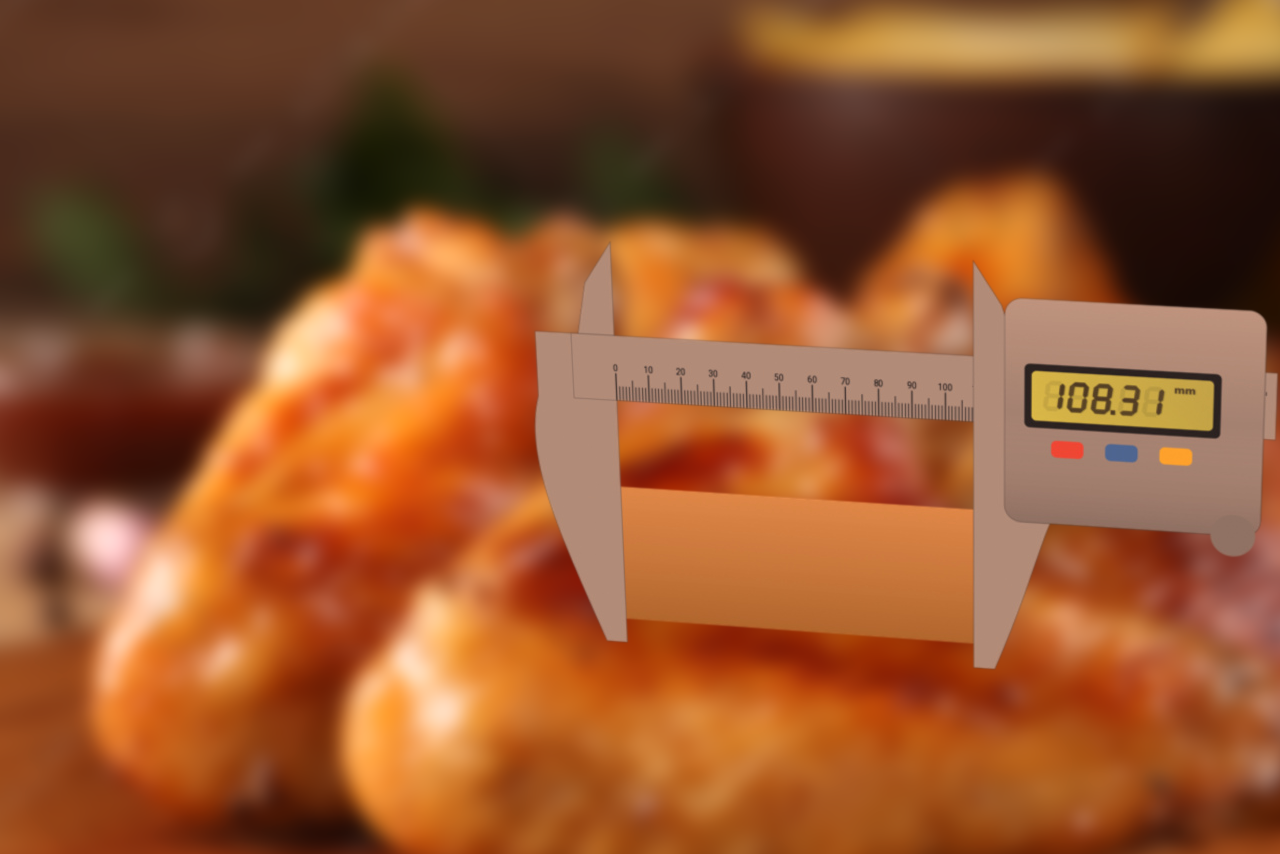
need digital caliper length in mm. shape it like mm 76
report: mm 108.31
